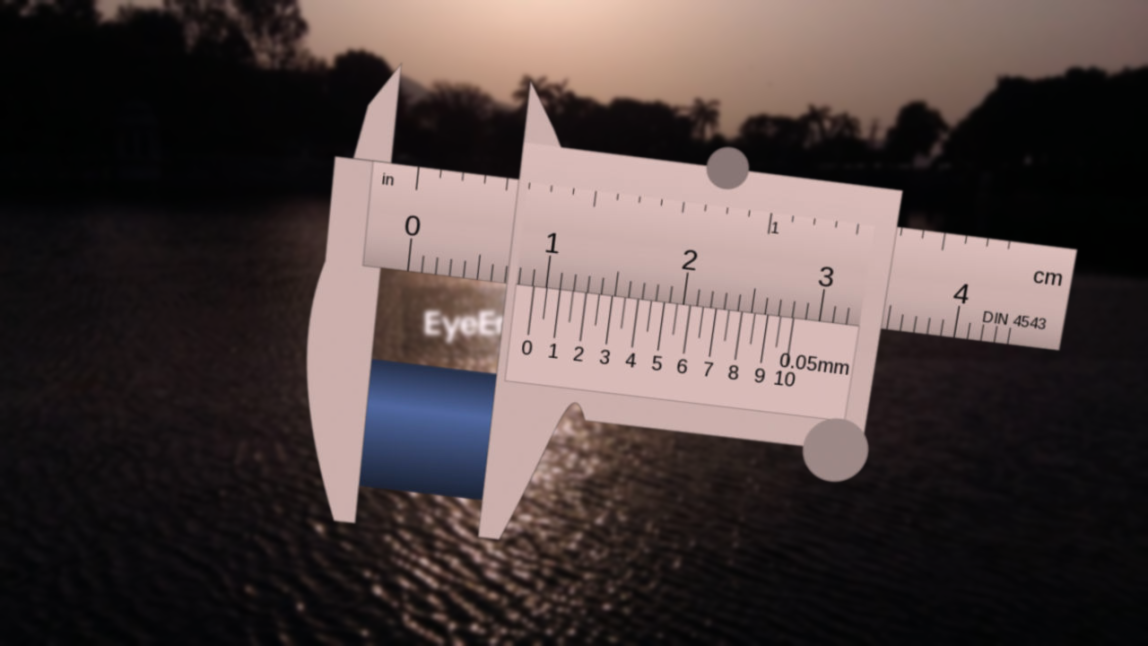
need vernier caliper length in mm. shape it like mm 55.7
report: mm 9.1
